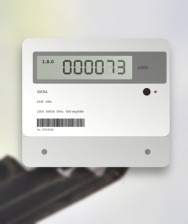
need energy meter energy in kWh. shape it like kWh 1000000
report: kWh 73
